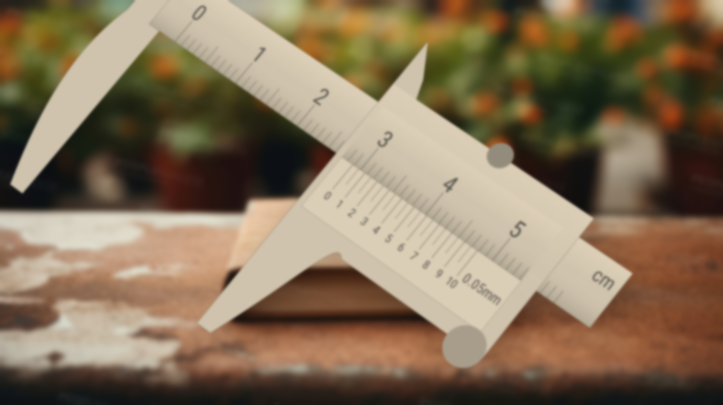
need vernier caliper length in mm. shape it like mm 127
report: mm 28.8
